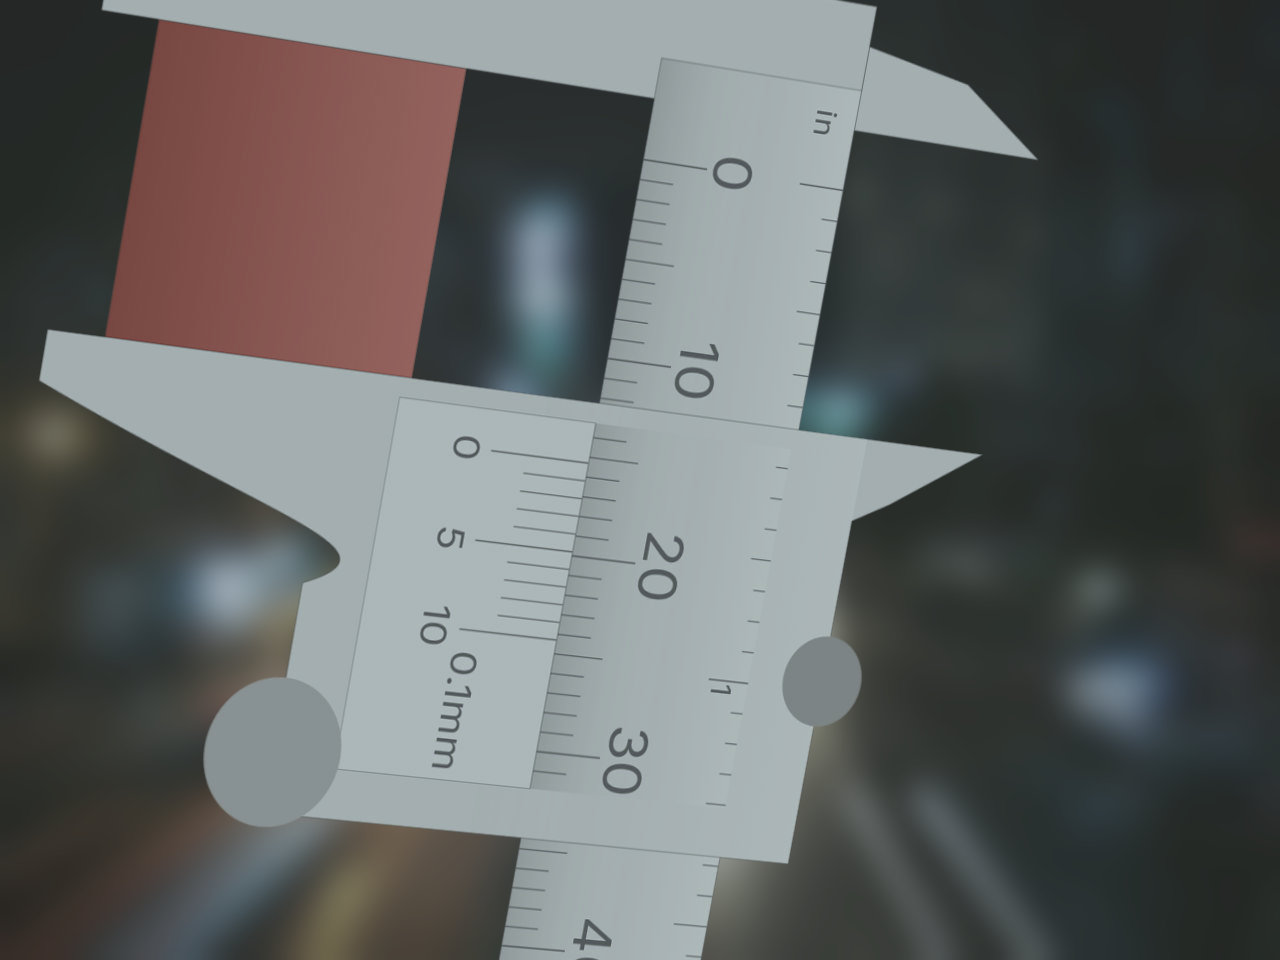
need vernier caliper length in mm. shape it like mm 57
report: mm 15.3
